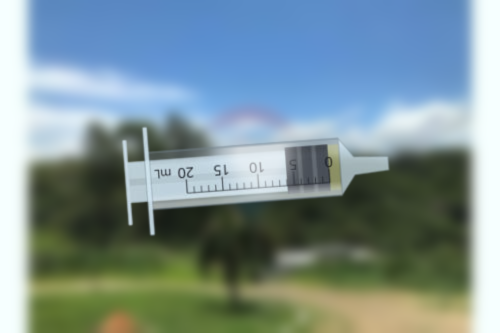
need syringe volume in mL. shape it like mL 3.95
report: mL 0
